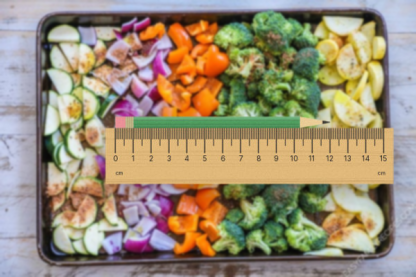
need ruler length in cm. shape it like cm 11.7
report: cm 12
